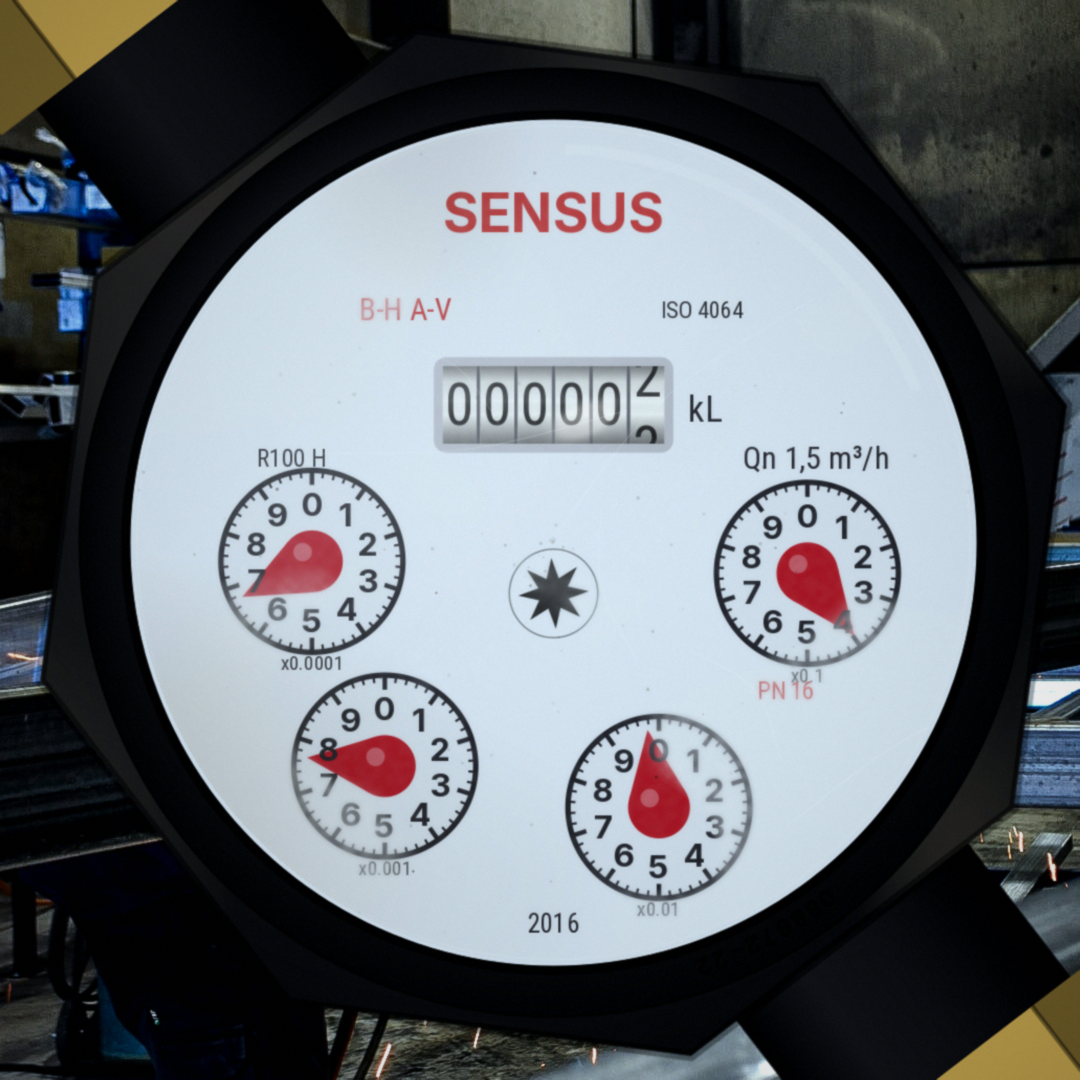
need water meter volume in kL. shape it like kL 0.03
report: kL 2.3976
